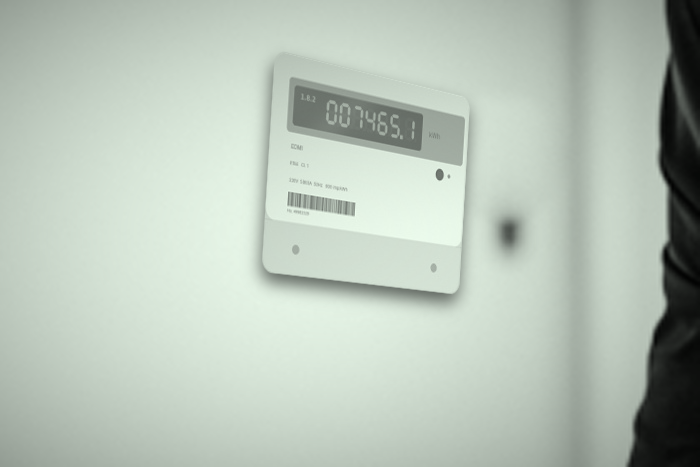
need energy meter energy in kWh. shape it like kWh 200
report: kWh 7465.1
